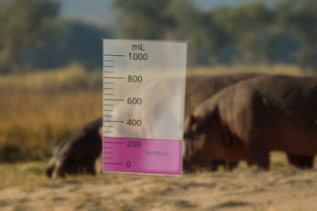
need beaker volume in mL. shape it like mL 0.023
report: mL 250
